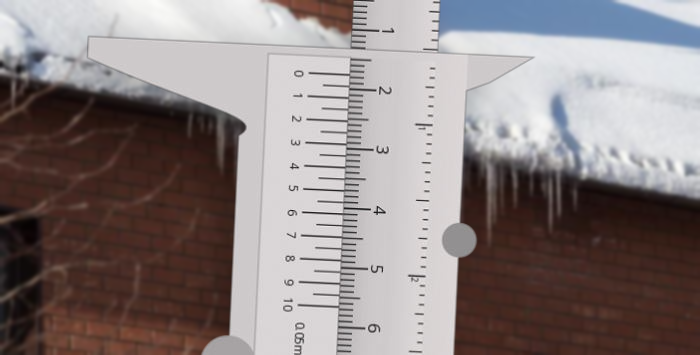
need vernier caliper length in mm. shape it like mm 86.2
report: mm 17.6
